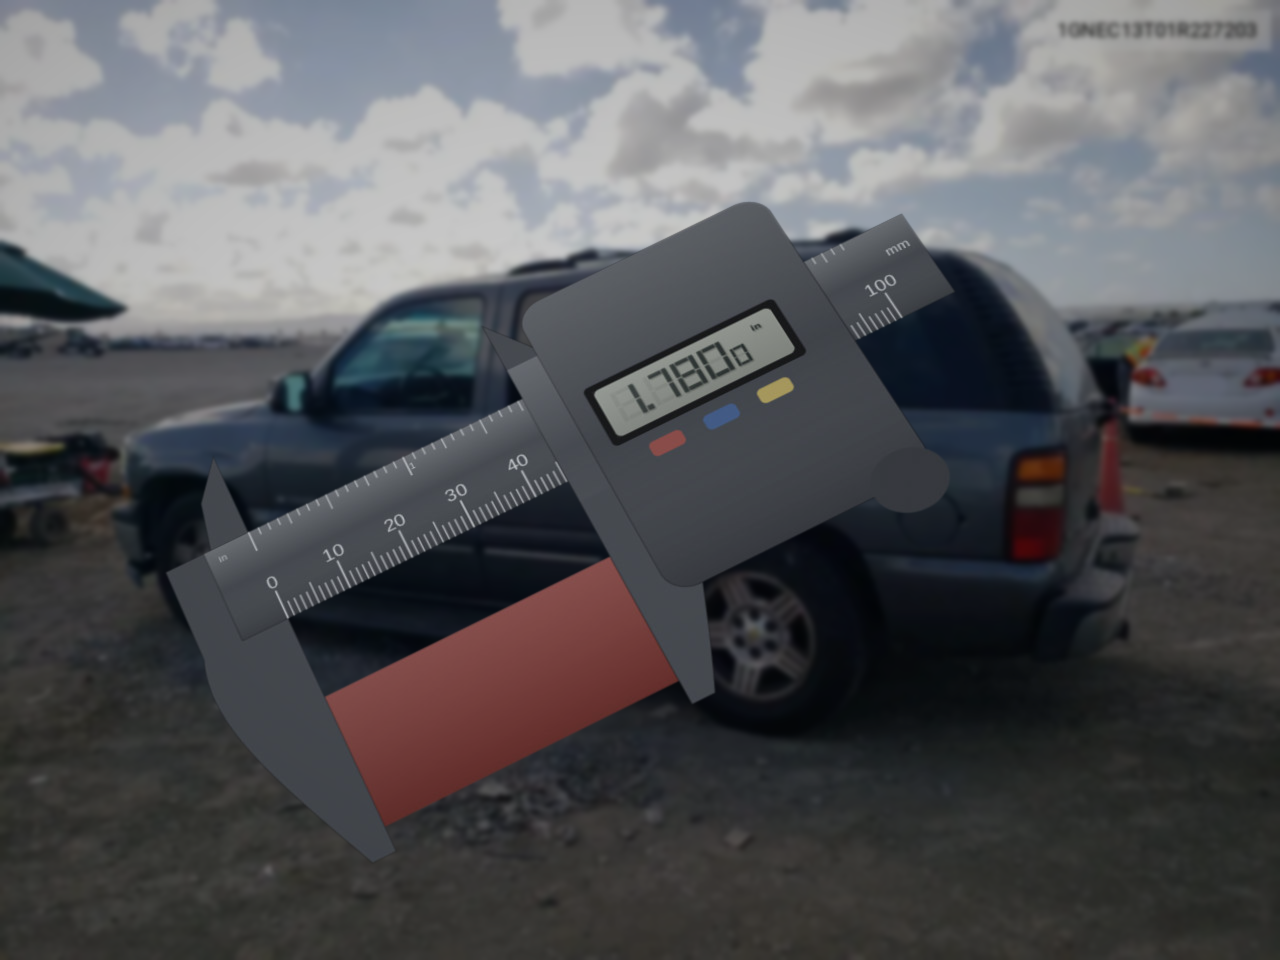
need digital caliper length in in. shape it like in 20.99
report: in 1.7800
